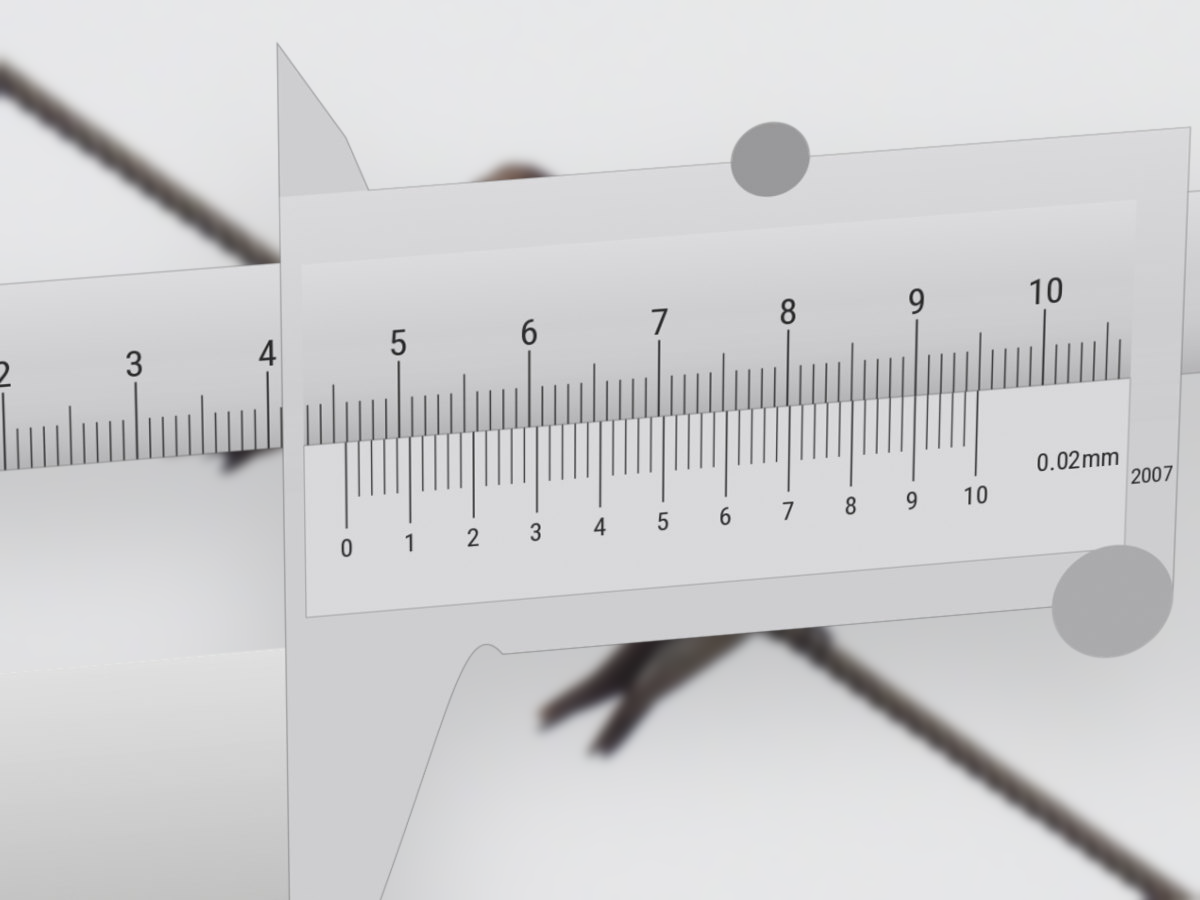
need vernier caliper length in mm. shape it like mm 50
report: mm 45.9
